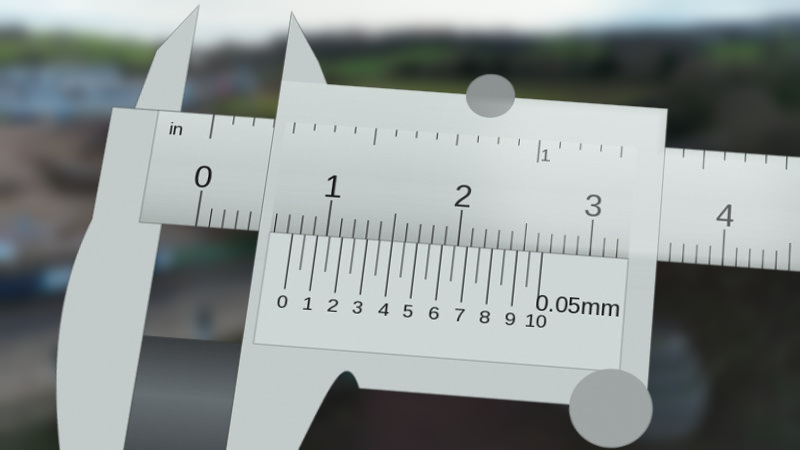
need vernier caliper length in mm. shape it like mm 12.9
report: mm 7.4
